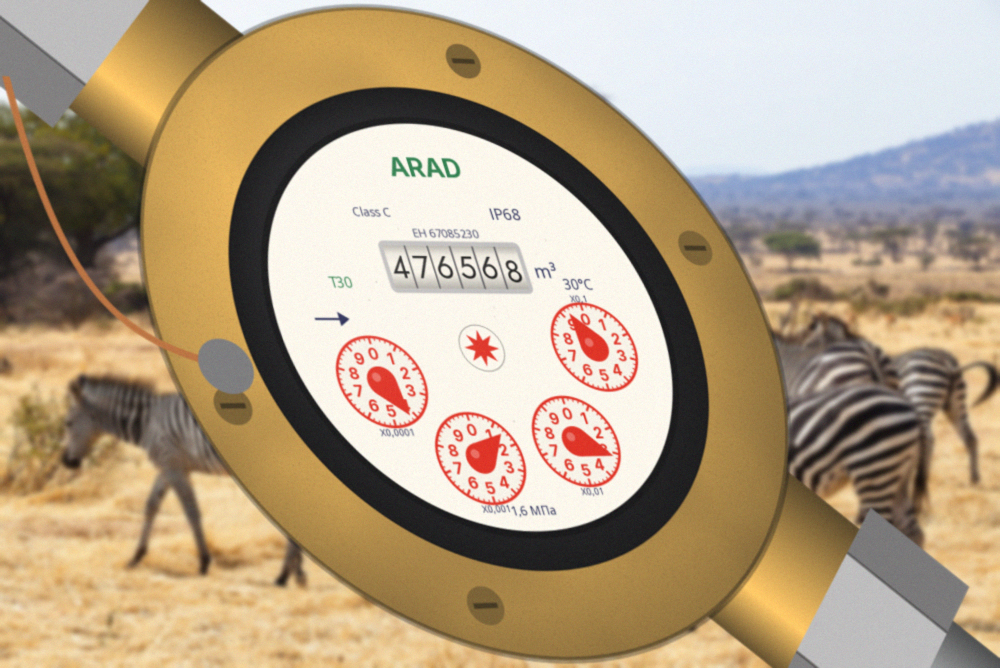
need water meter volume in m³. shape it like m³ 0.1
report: m³ 476567.9314
